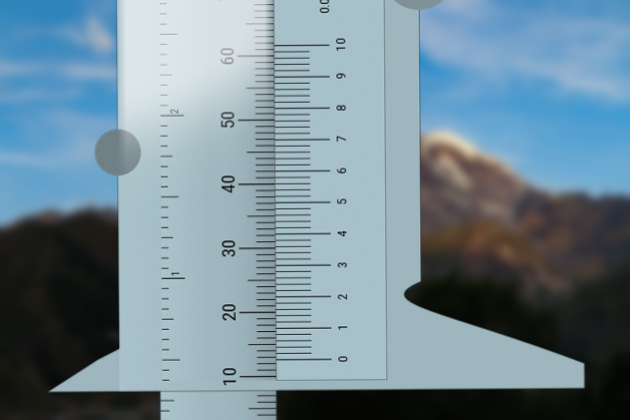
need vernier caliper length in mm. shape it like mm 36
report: mm 12.6
